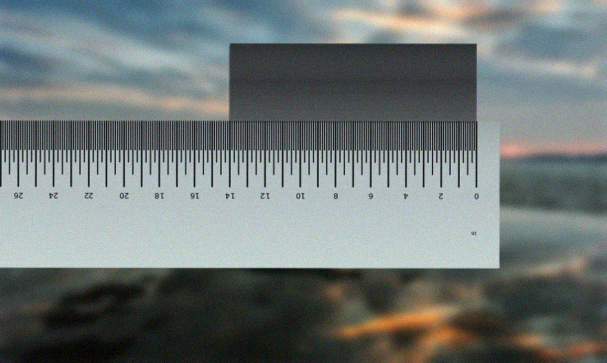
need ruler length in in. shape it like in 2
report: in 14
